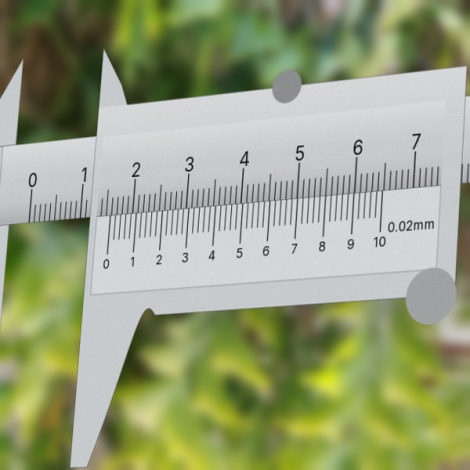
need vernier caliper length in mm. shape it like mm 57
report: mm 15.8
